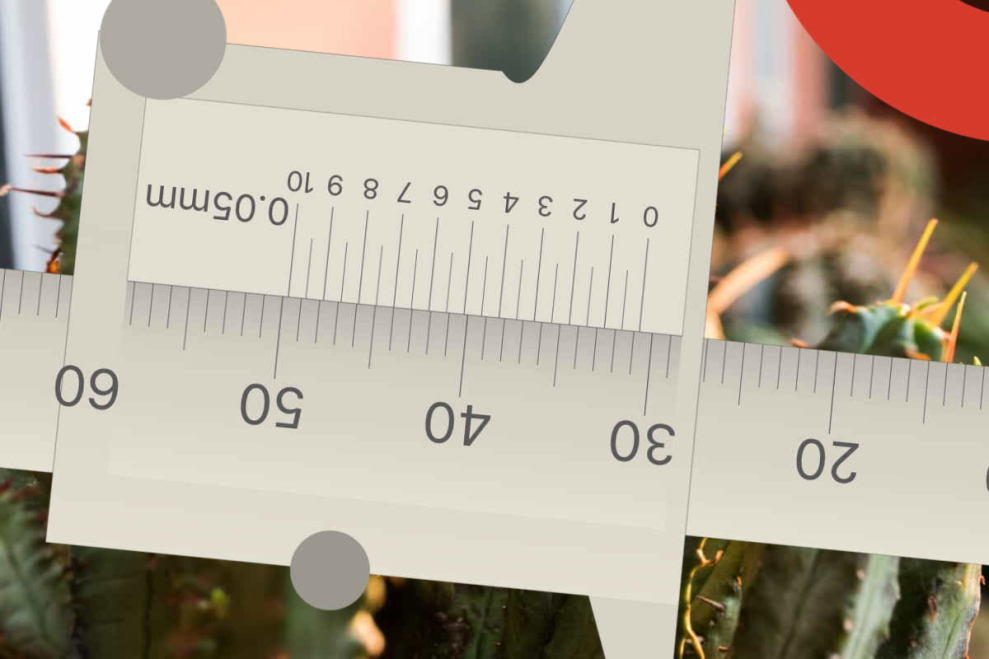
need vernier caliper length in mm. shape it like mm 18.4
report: mm 30.7
